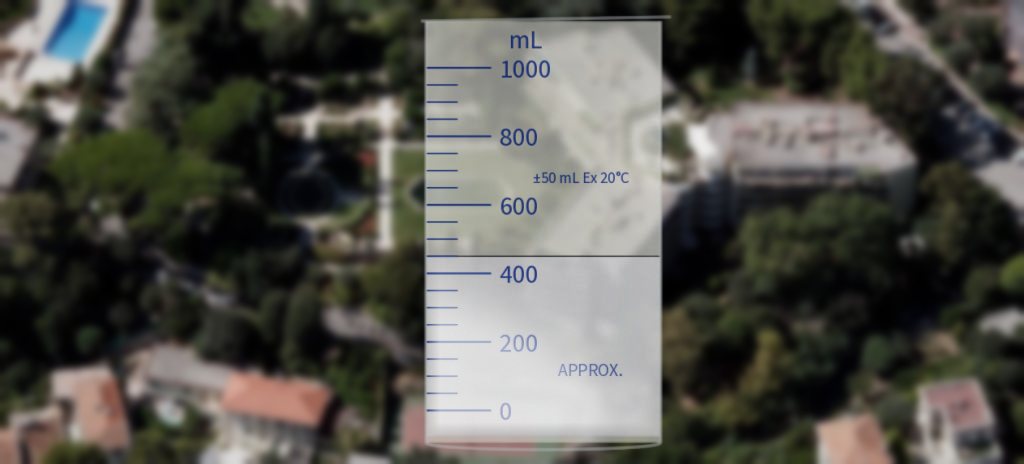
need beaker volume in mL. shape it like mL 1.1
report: mL 450
